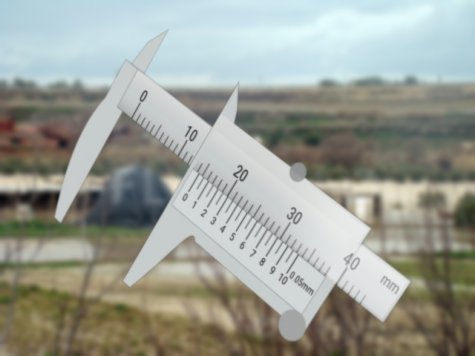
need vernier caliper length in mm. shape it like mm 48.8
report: mm 14.4
